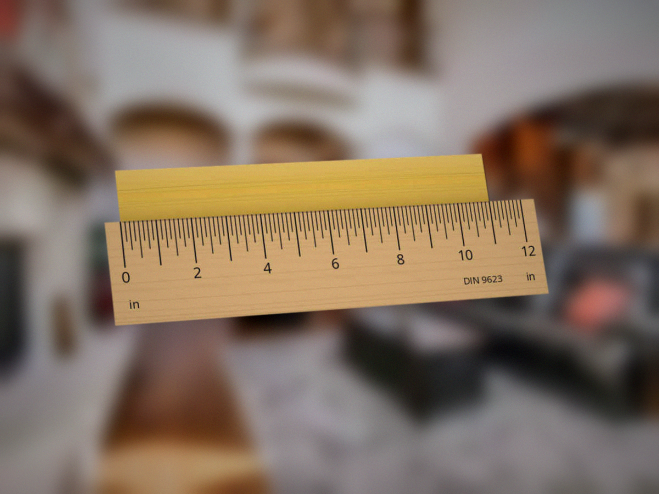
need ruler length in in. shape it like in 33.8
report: in 11
